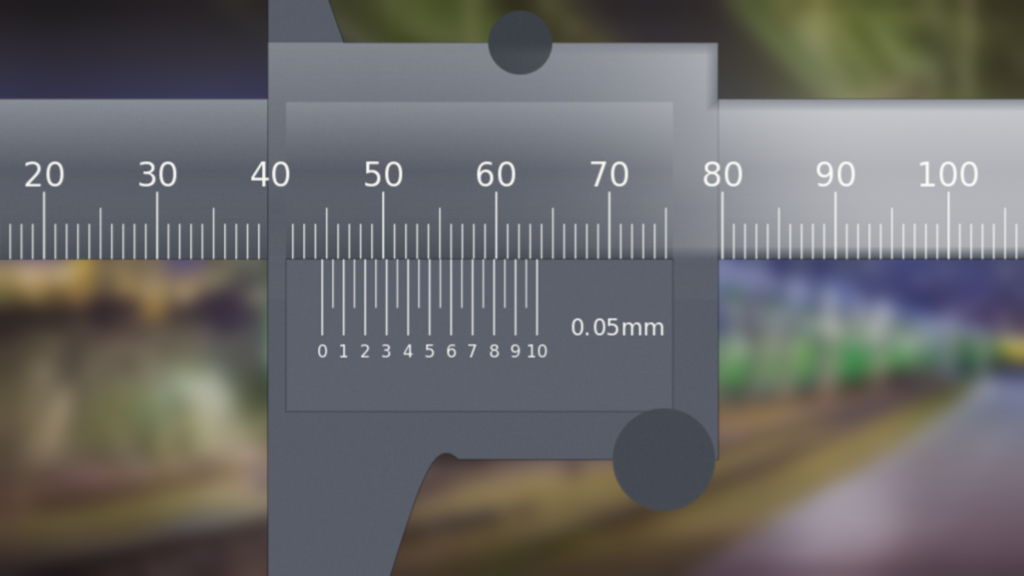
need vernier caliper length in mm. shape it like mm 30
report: mm 44.6
